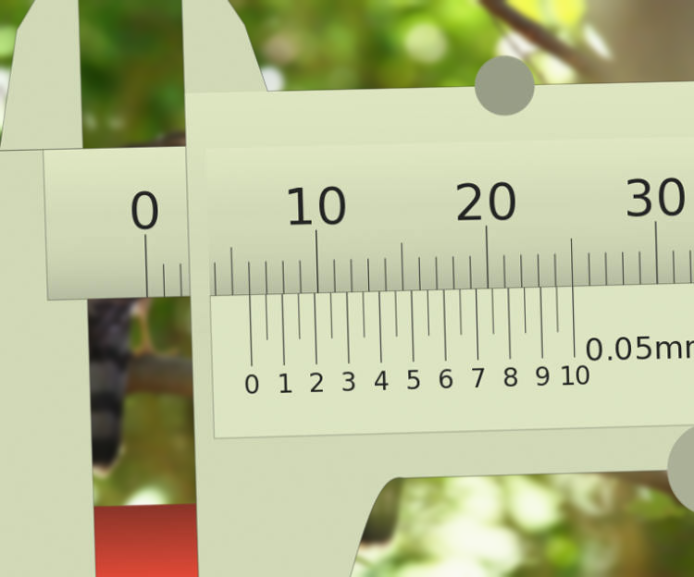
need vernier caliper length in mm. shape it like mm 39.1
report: mm 6.0
